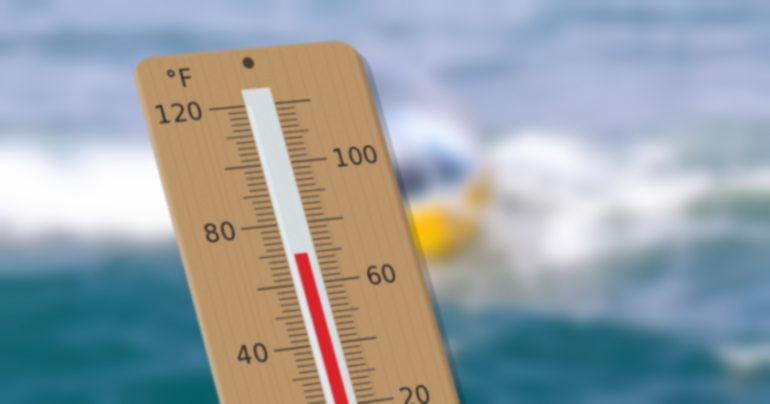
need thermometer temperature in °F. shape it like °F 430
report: °F 70
